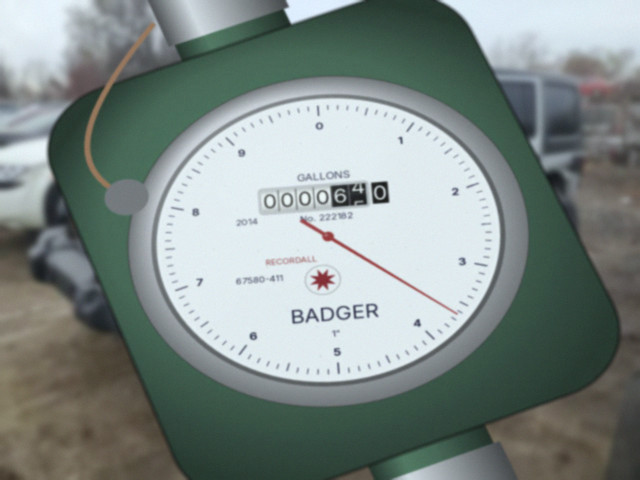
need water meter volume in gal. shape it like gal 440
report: gal 643.6
